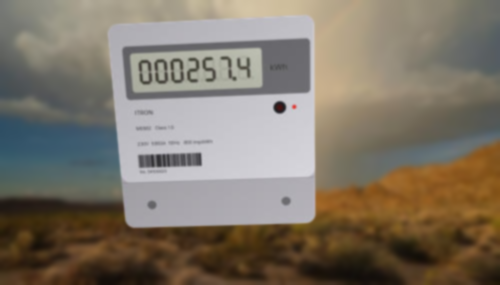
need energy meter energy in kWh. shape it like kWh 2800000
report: kWh 257.4
